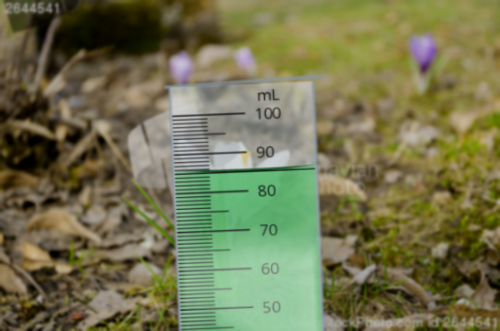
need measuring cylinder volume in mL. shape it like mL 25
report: mL 85
